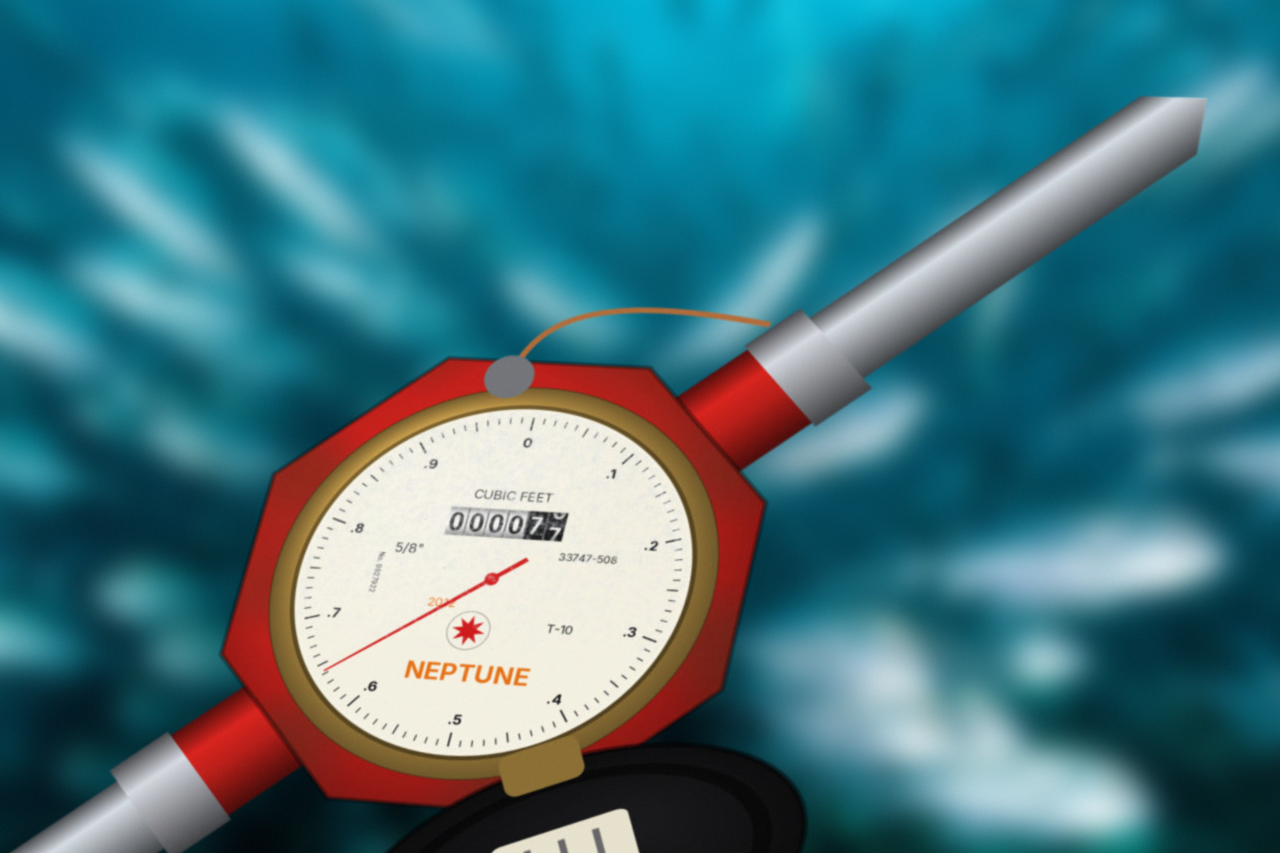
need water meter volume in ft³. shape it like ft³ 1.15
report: ft³ 76.64
